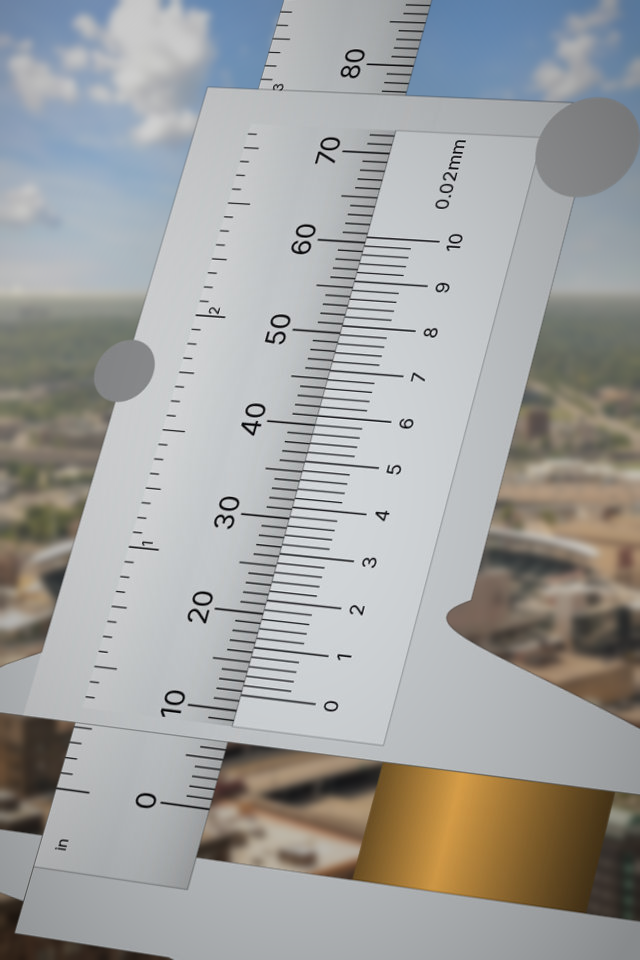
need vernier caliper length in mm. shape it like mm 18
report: mm 11.6
